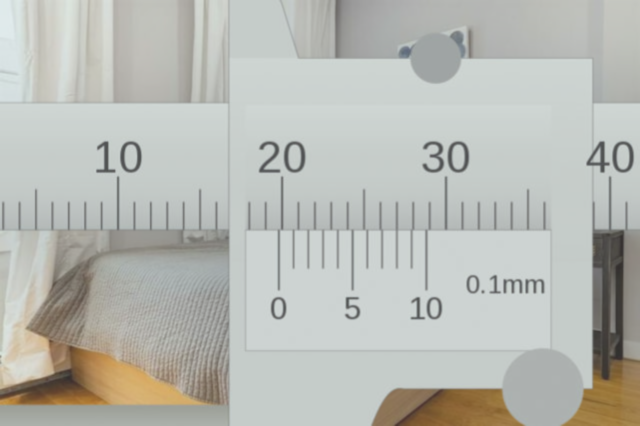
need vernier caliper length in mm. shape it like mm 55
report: mm 19.8
